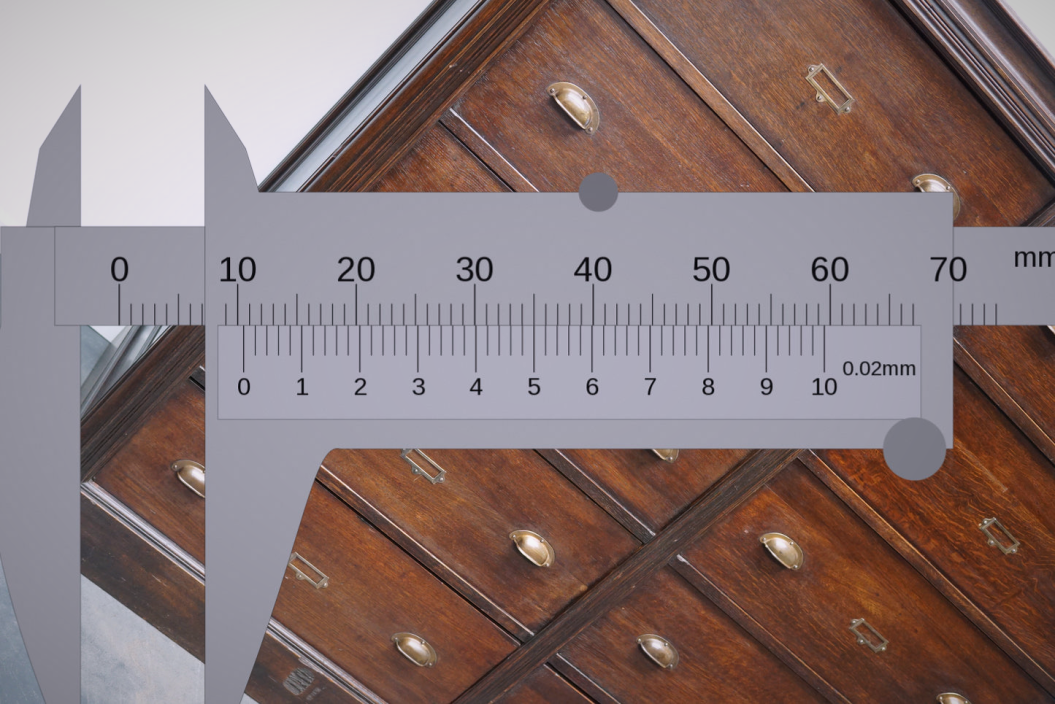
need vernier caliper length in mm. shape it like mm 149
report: mm 10.5
